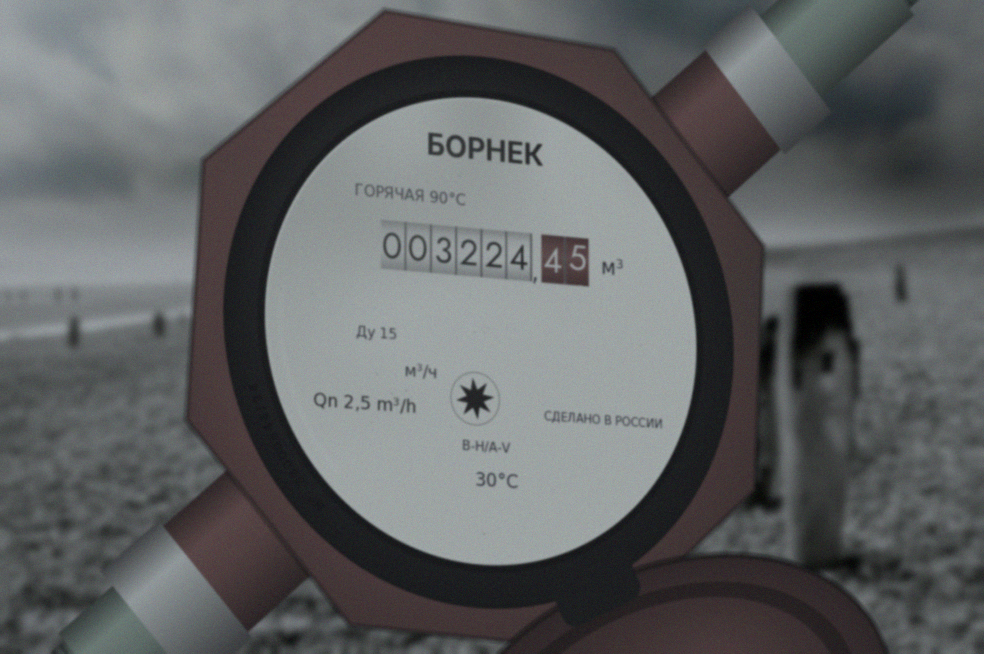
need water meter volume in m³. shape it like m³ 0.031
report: m³ 3224.45
